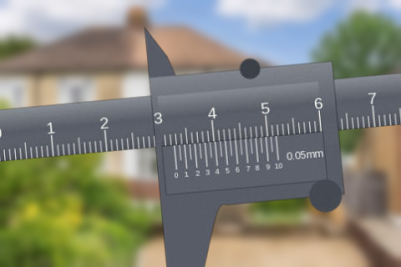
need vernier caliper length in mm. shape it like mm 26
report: mm 32.6
